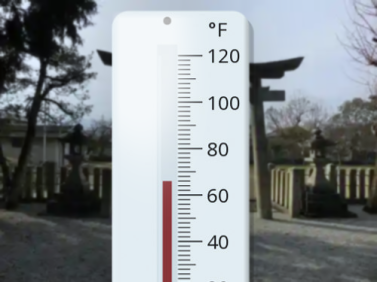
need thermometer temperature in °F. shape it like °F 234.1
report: °F 66
